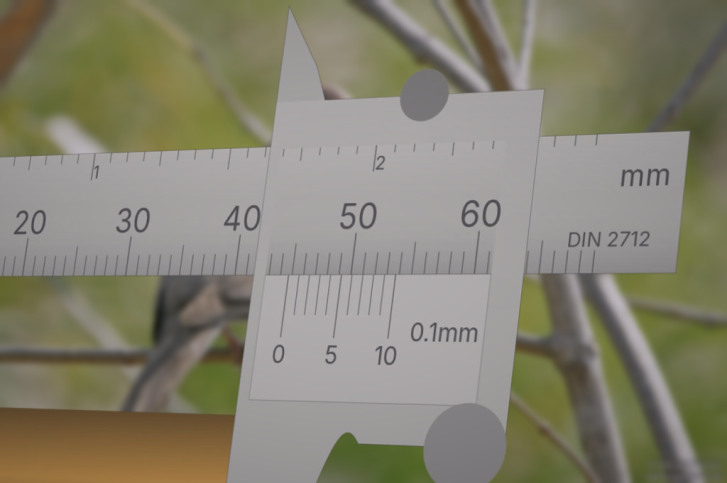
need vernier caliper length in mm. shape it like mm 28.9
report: mm 44.7
